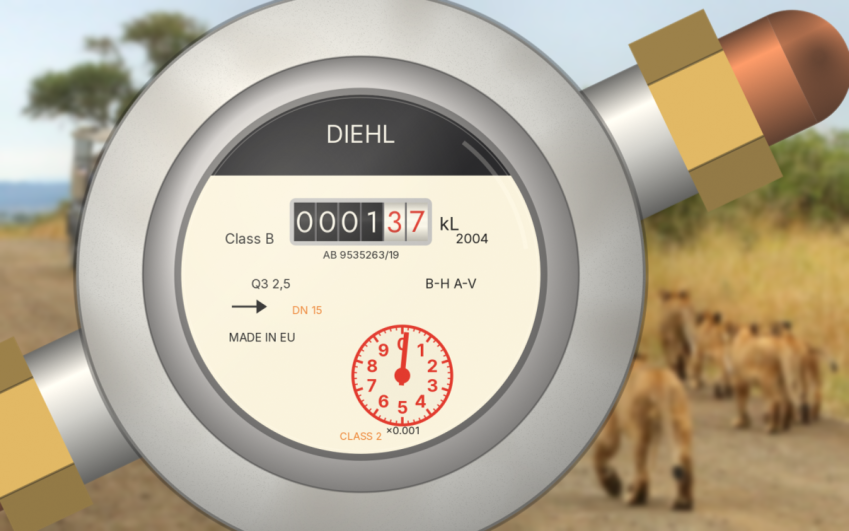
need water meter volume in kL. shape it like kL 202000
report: kL 1.370
